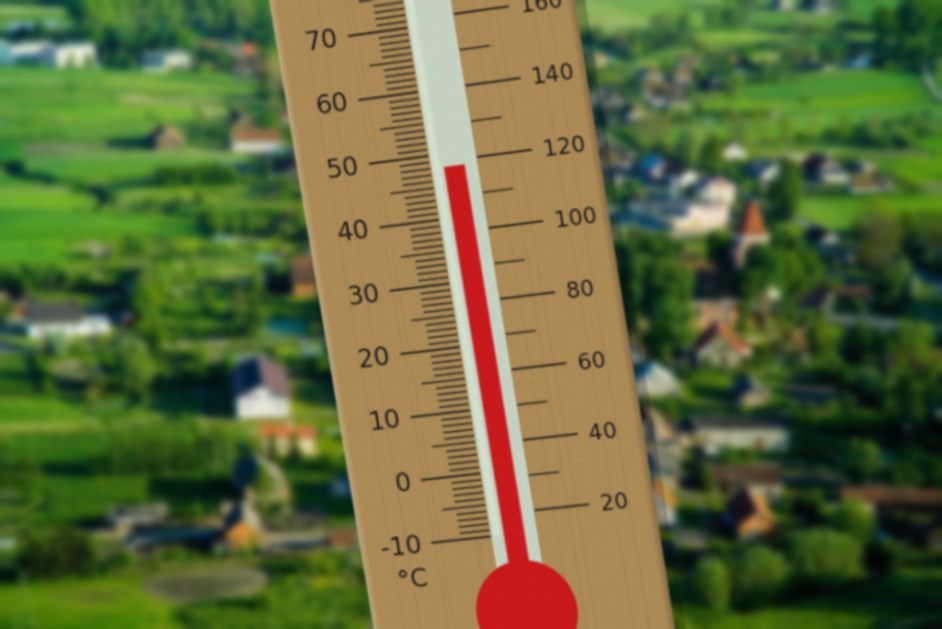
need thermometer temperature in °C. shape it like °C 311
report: °C 48
